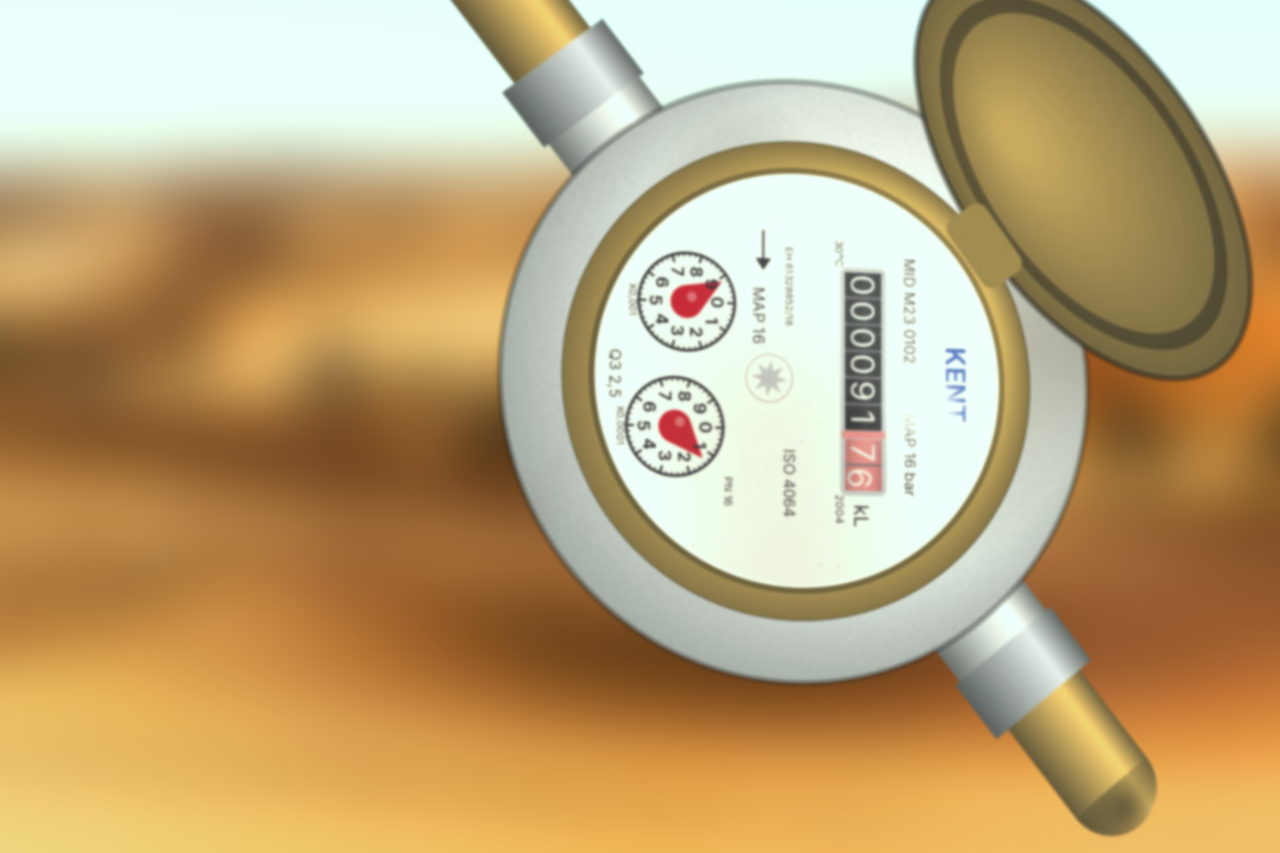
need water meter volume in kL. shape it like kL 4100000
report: kL 91.7591
